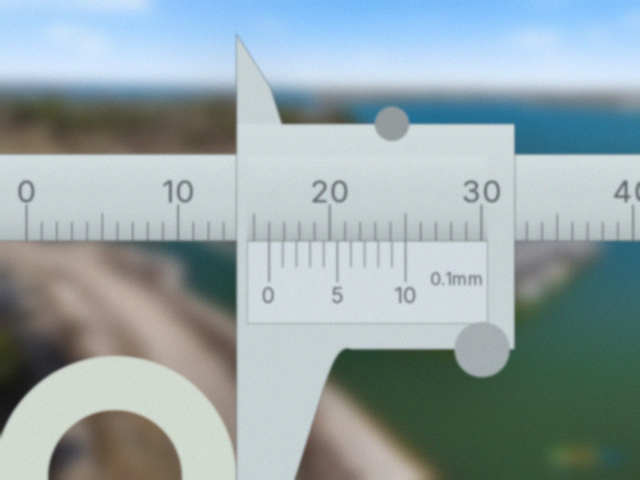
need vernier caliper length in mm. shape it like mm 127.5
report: mm 16.0
